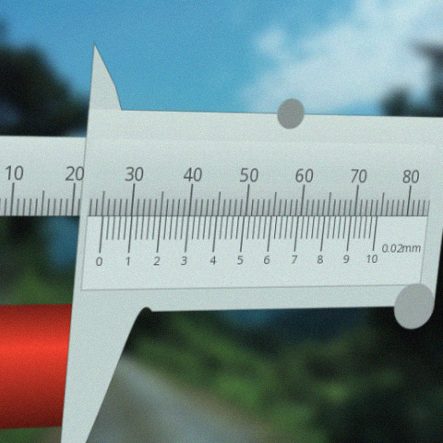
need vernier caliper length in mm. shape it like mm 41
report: mm 25.2
